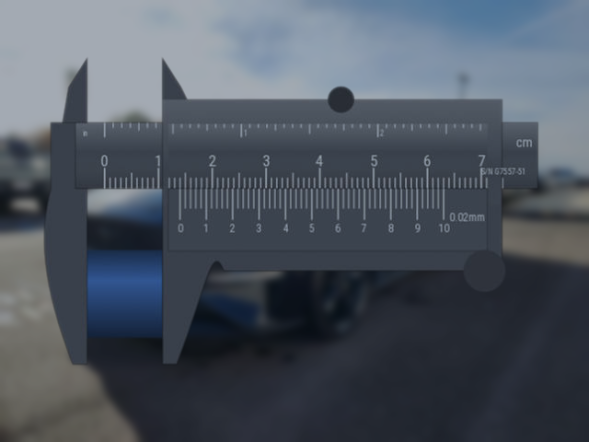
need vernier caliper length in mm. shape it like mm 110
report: mm 14.0
